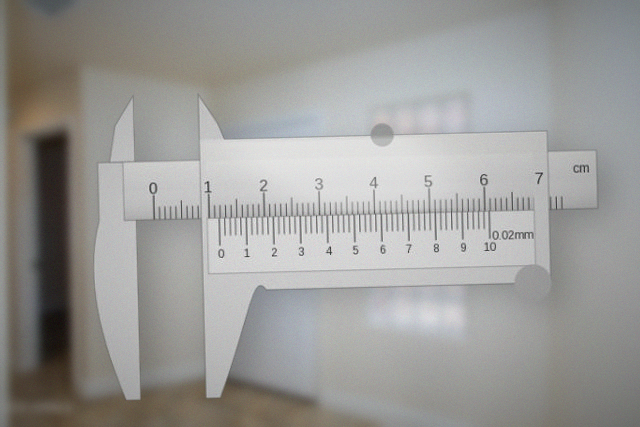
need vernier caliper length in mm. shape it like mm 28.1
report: mm 11.8
